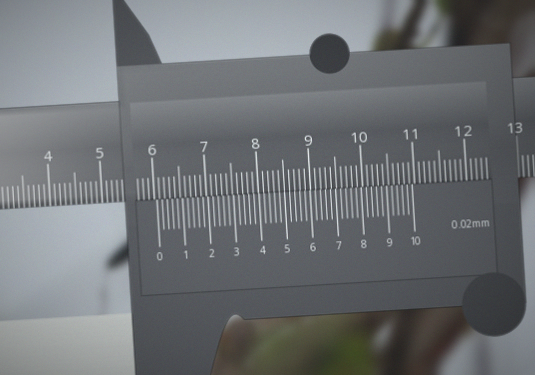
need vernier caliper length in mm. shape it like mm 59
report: mm 60.5
